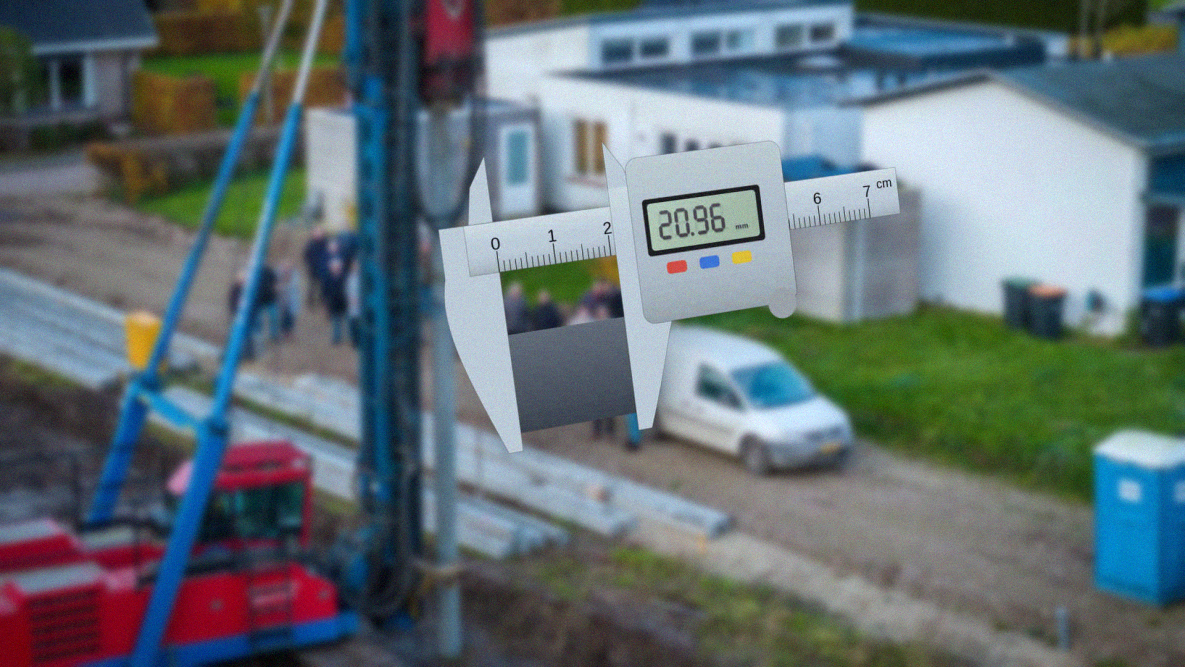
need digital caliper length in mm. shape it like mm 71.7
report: mm 20.96
